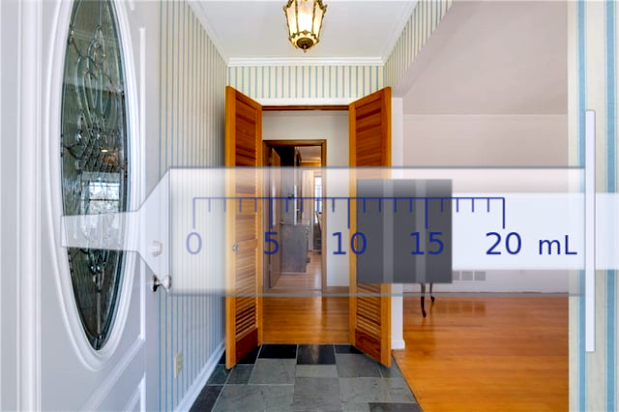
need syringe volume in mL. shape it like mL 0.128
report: mL 10.5
